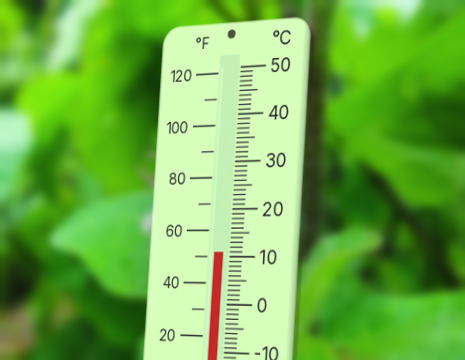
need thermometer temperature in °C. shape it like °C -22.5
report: °C 11
